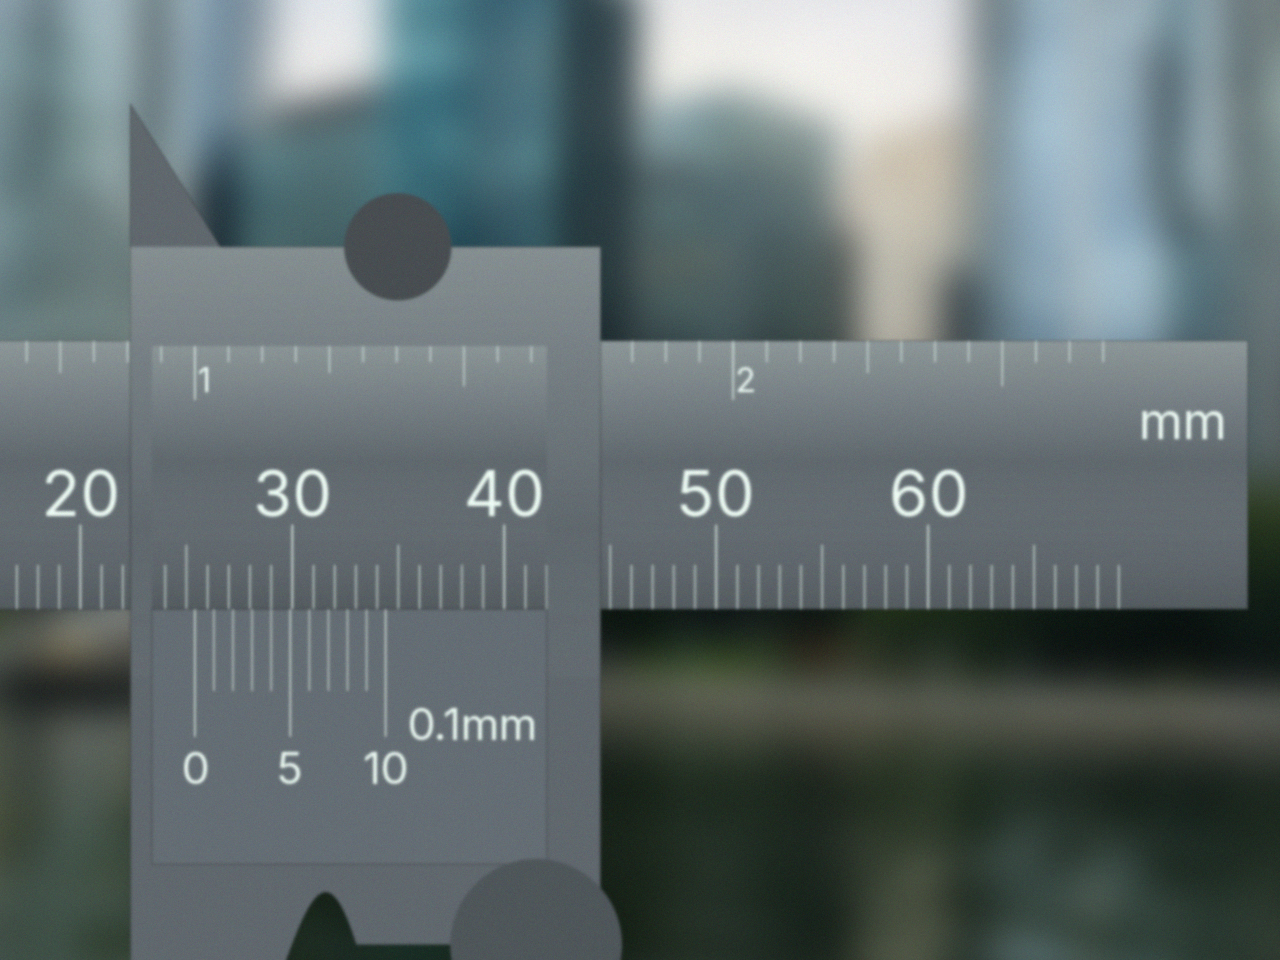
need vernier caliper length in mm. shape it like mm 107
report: mm 25.4
